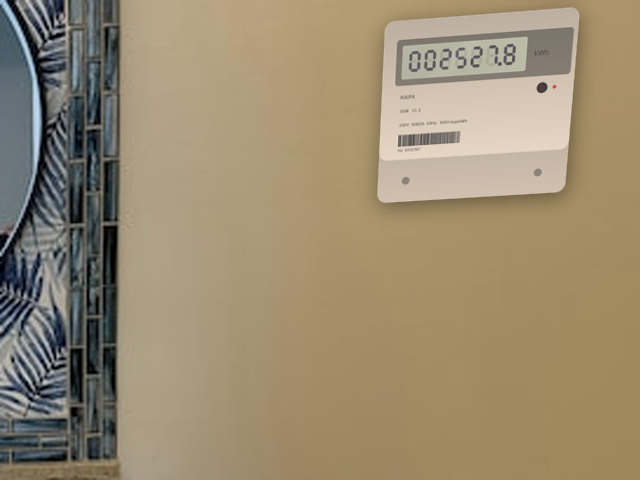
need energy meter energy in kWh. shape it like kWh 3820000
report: kWh 2527.8
